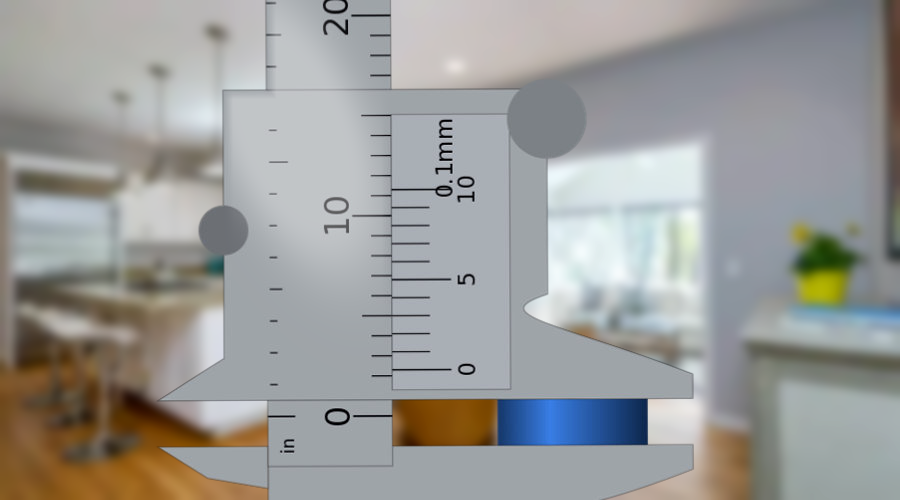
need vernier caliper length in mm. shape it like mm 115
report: mm 2.3
